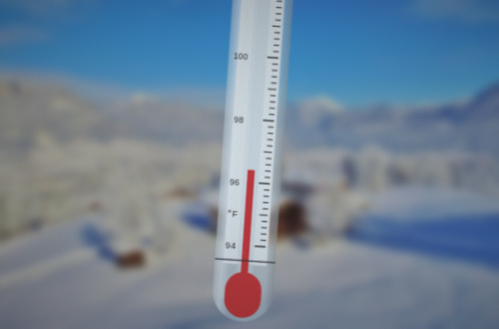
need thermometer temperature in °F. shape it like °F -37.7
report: °F 96.4
